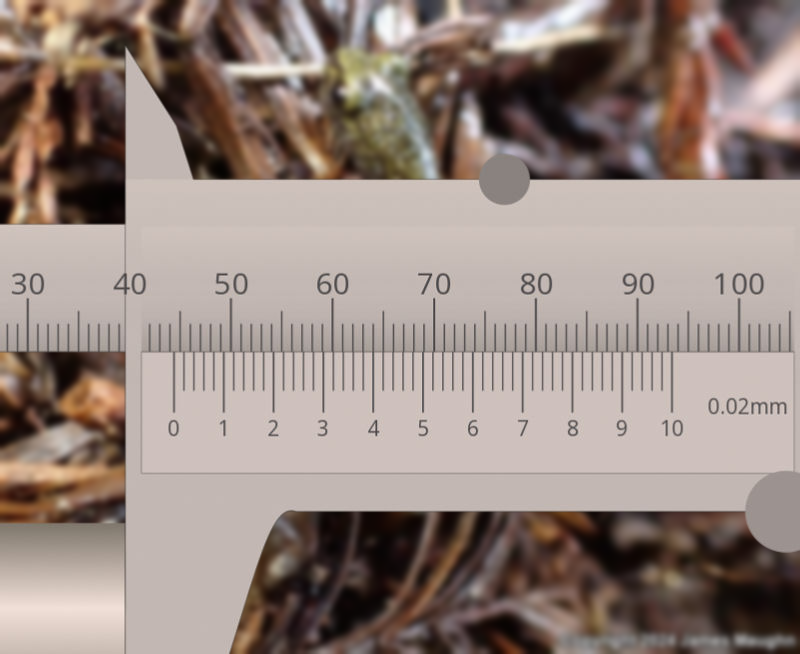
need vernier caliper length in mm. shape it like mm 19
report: mm 44.4
